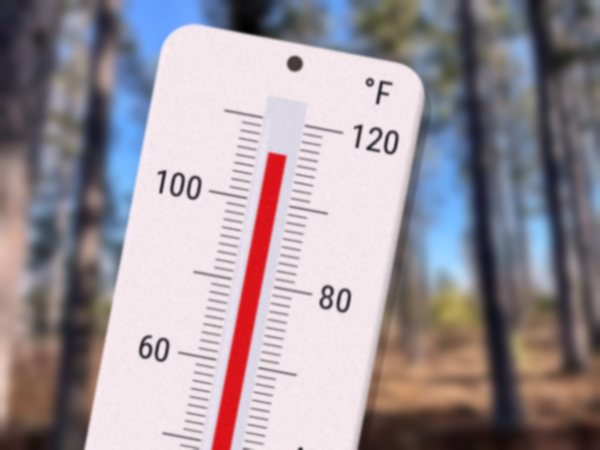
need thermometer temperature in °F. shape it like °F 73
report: °F 112
